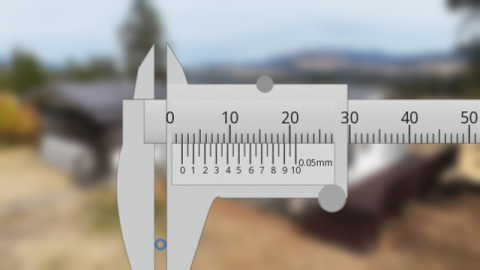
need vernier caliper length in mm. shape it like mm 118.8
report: mm 2.0
